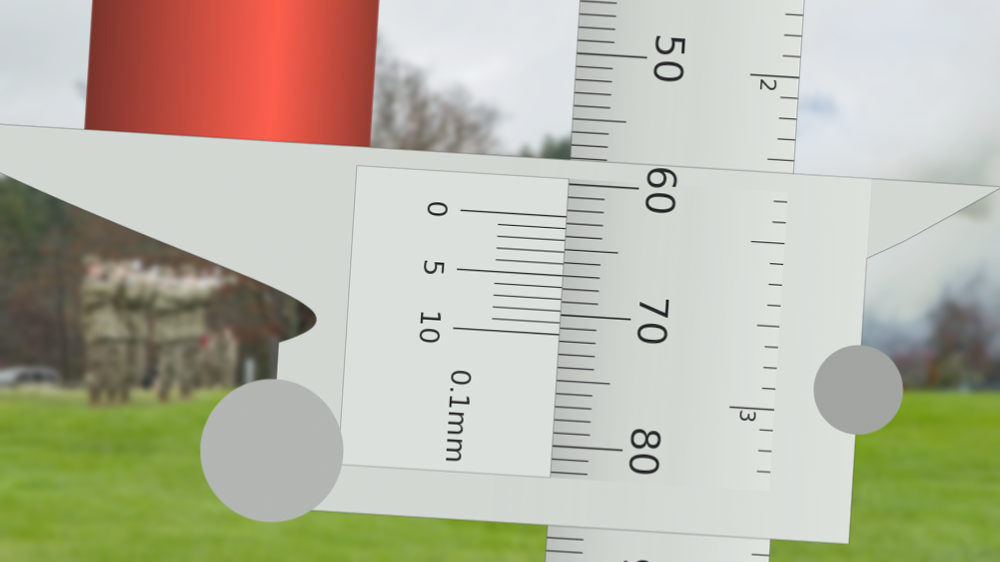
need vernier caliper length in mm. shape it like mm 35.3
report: mm 62.5
